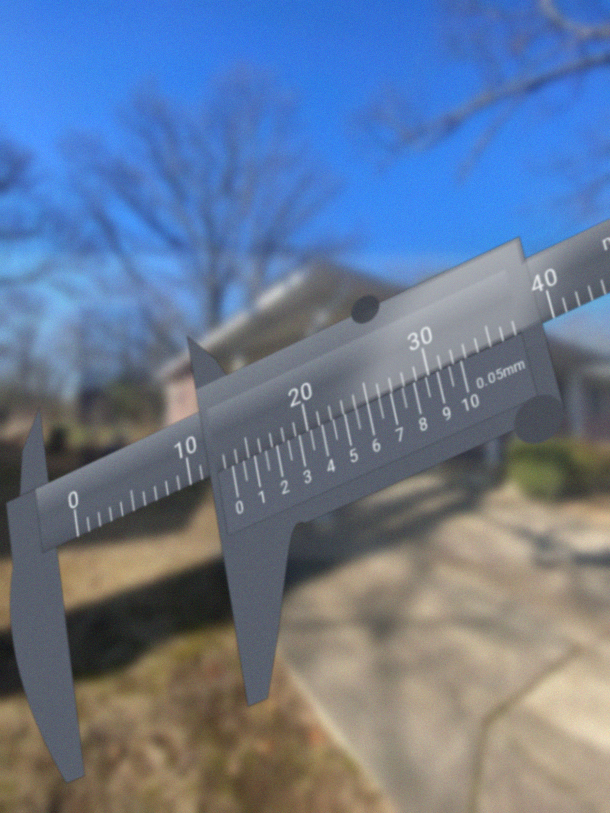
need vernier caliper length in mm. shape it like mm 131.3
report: mm 13.6
